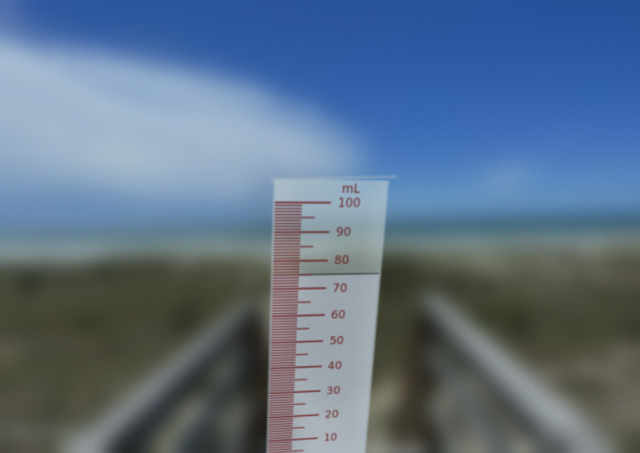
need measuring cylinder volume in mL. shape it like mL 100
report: mL 75
